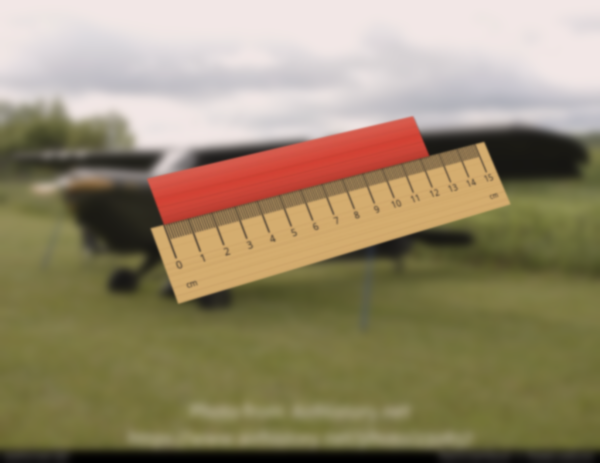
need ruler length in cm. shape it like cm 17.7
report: cm 12.5
